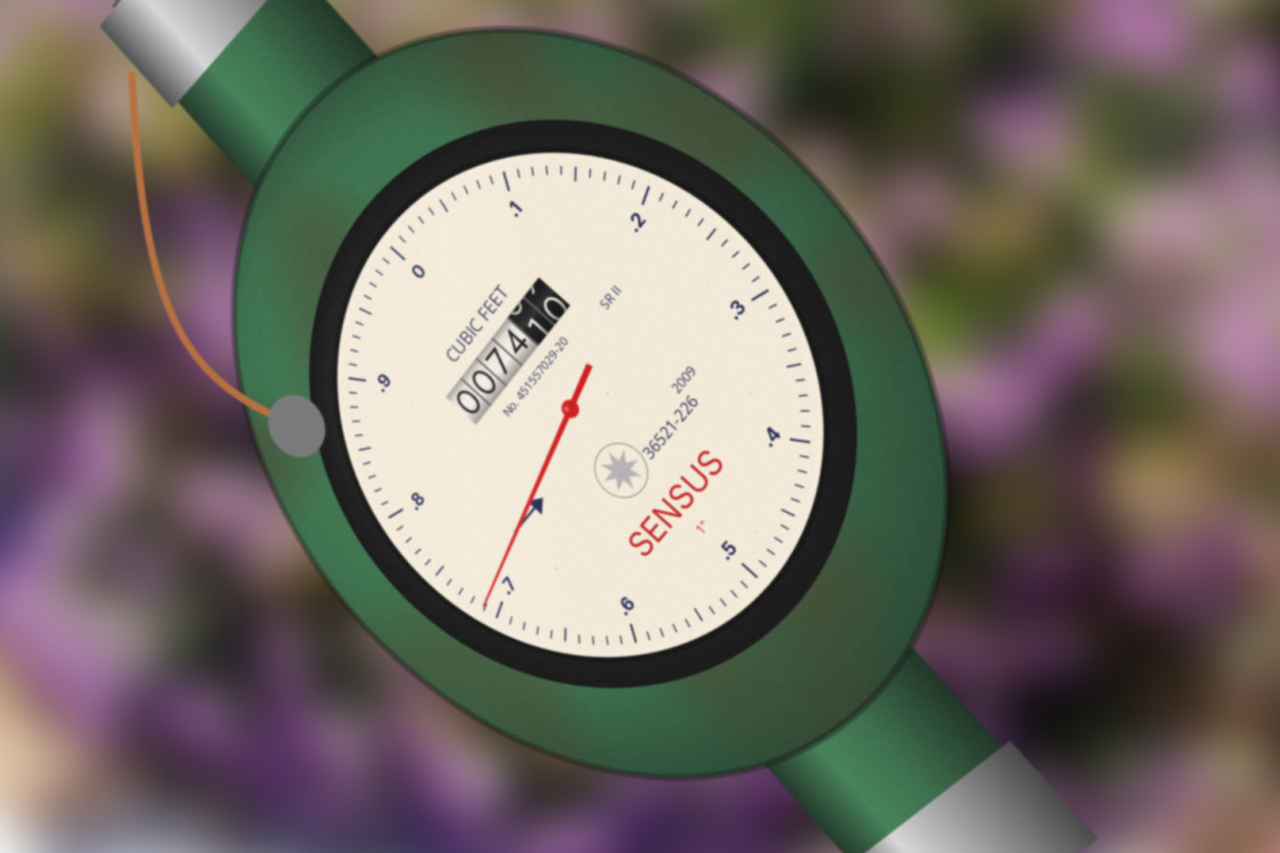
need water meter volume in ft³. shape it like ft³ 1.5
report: ft³ 7409.71
